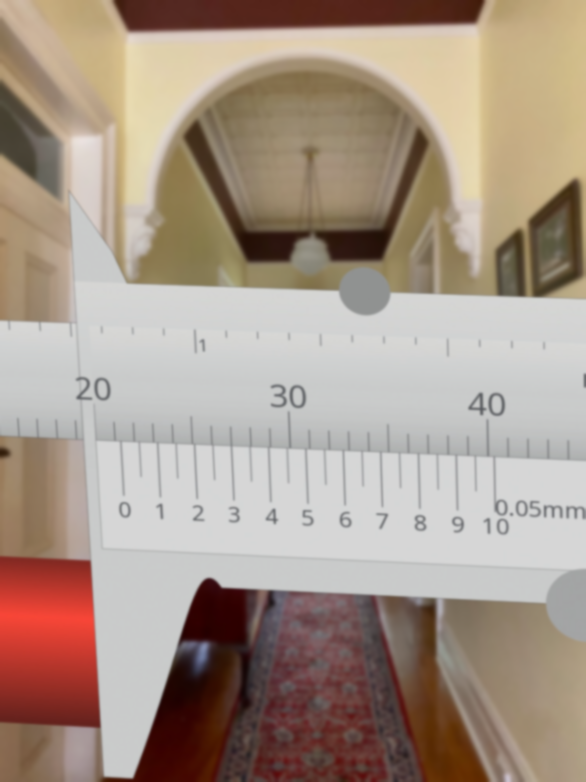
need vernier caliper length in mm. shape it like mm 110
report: mm 21.3
